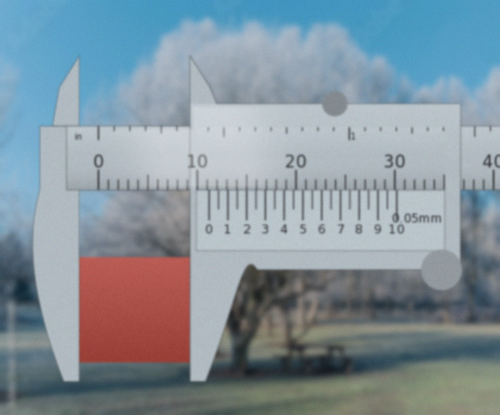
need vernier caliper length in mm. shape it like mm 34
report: mm 11.2
